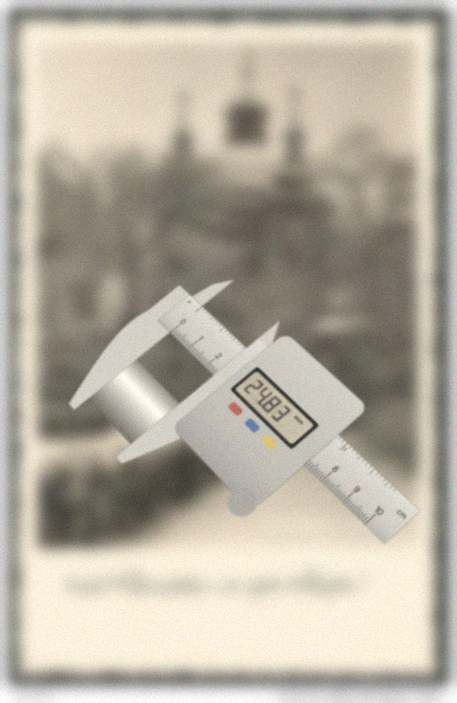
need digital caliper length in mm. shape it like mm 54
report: mm 24.83
